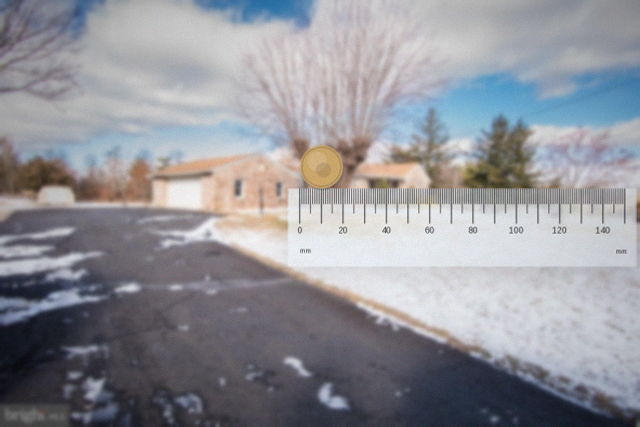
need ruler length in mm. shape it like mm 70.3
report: mm 20
